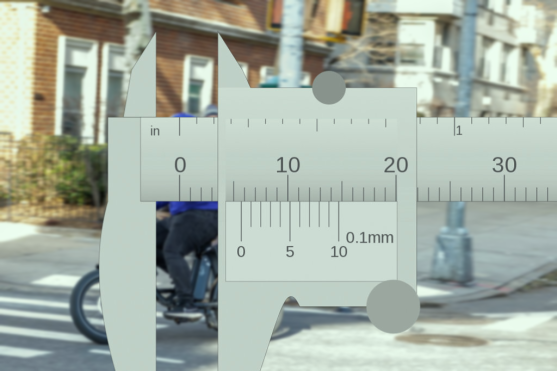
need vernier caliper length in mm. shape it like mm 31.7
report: mm 5.7
